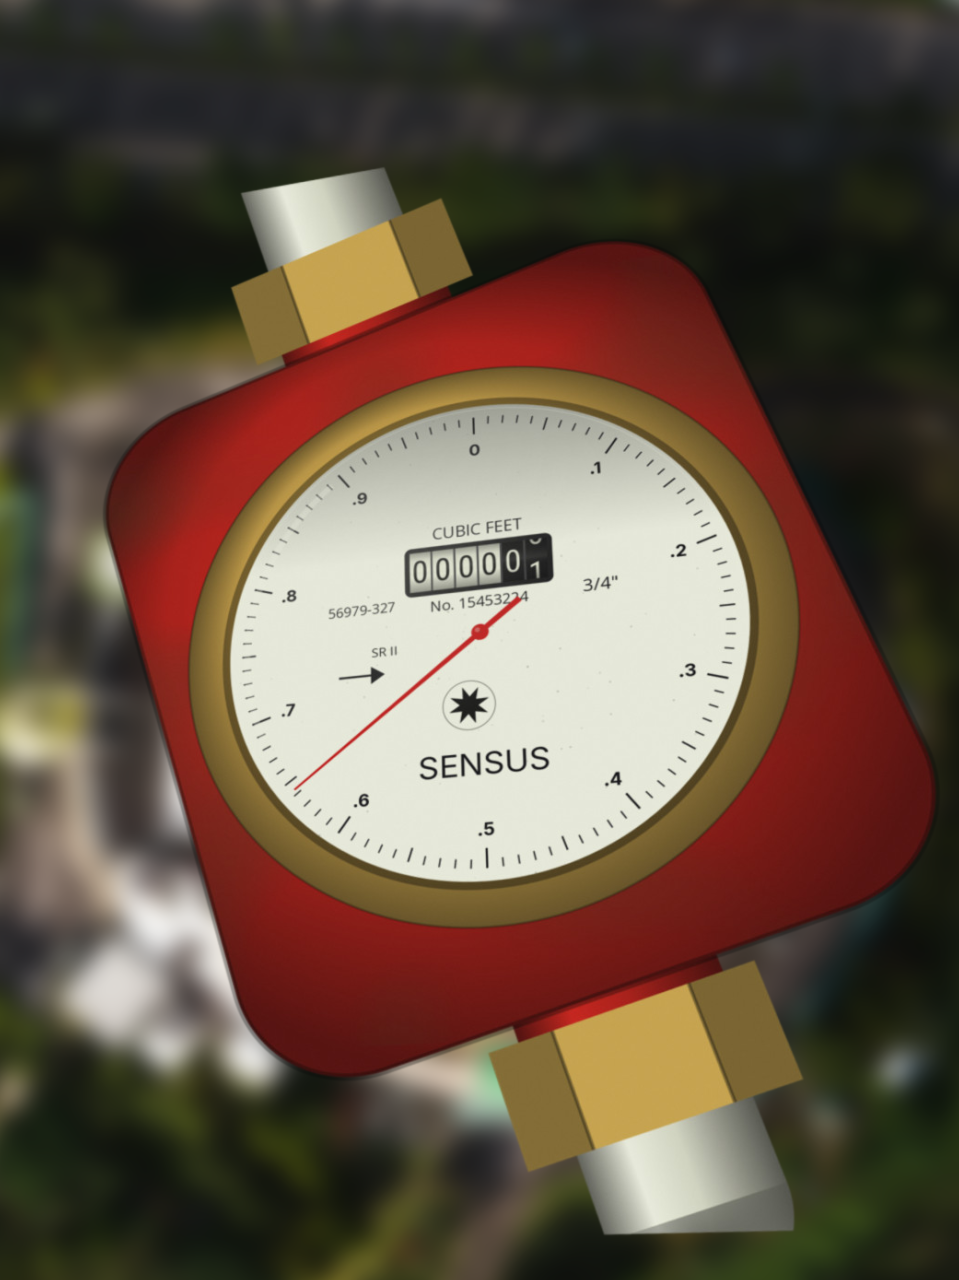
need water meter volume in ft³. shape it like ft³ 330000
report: ft³ 0.64
